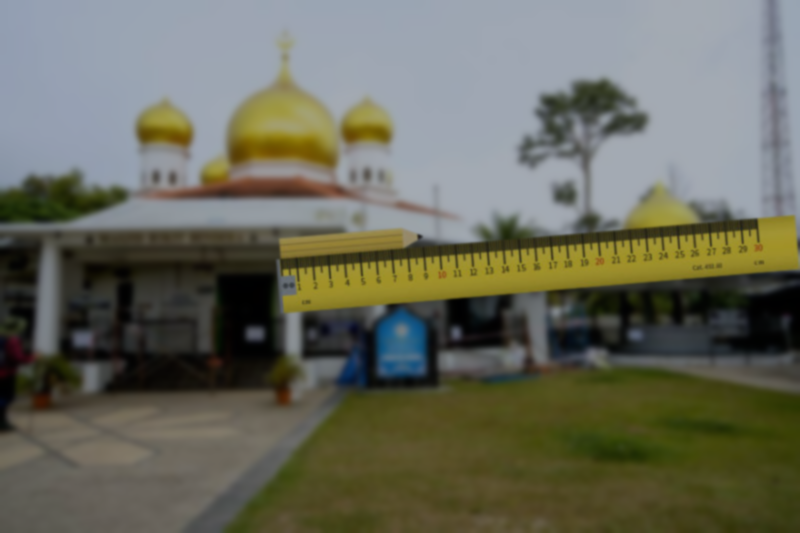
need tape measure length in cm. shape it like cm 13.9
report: cm 9
